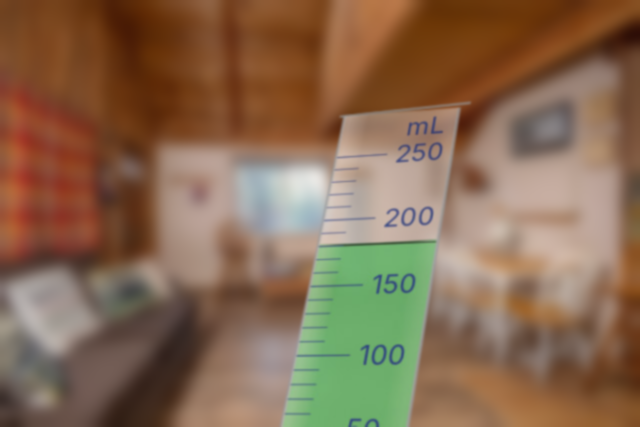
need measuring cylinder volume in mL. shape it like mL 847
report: mL 180
